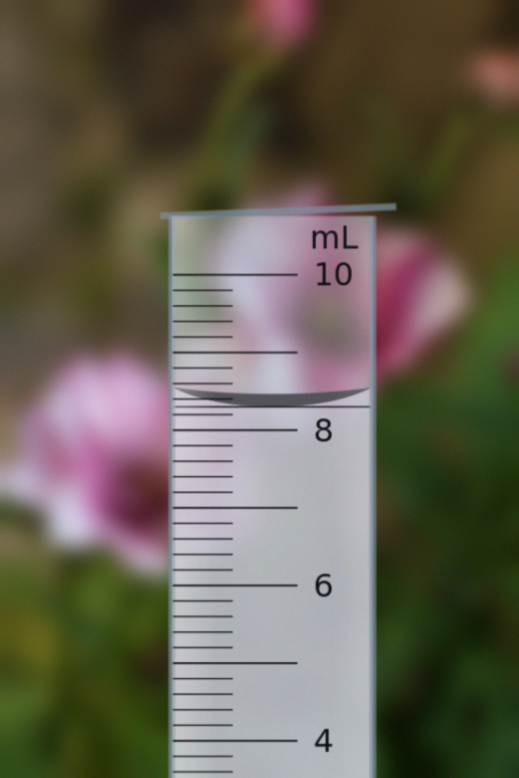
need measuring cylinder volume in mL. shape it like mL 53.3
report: mL 8.3
